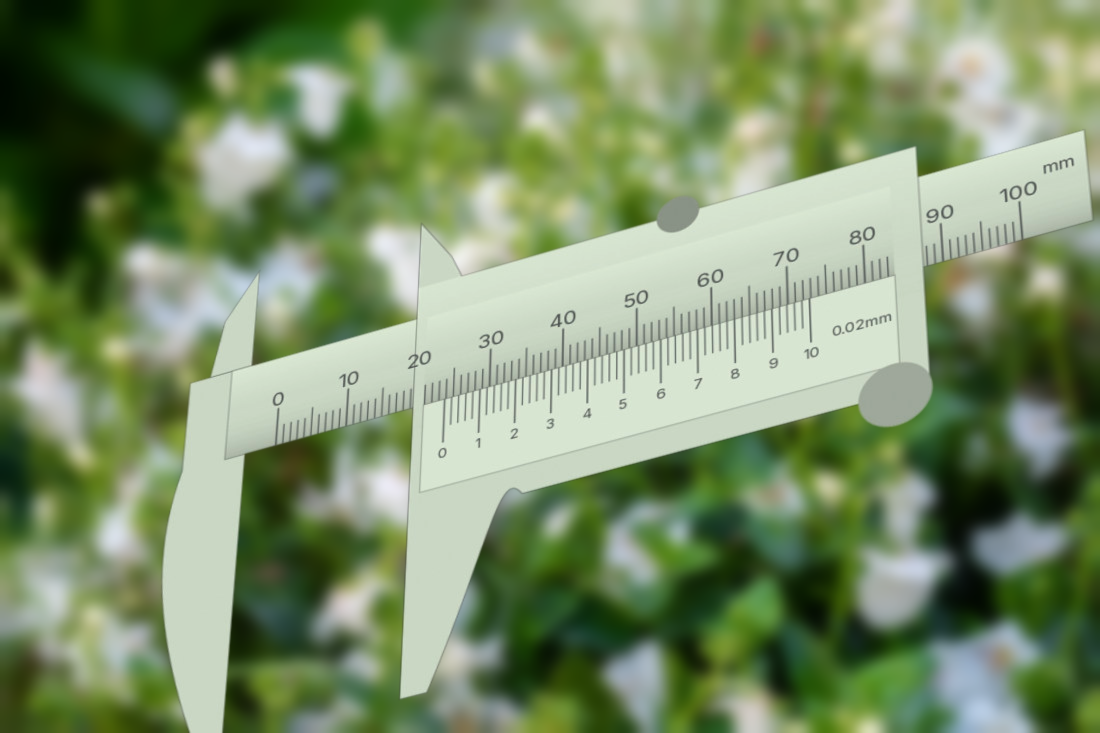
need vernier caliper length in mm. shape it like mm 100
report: mm 23.8
